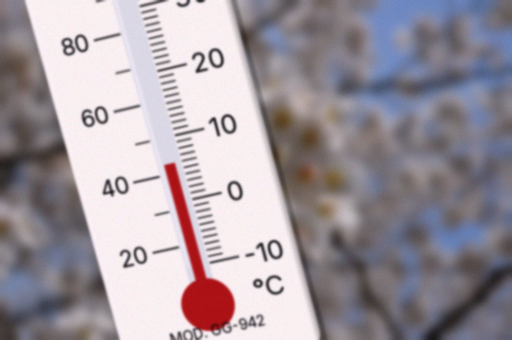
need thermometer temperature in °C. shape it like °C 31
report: °C 6
